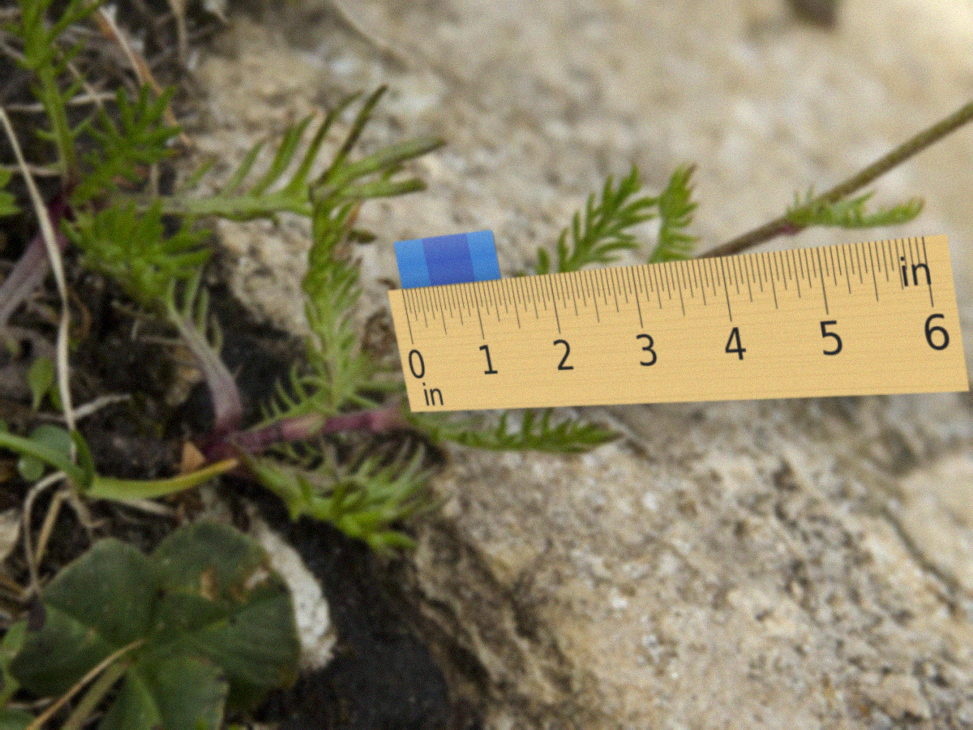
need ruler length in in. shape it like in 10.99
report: in 1.375
